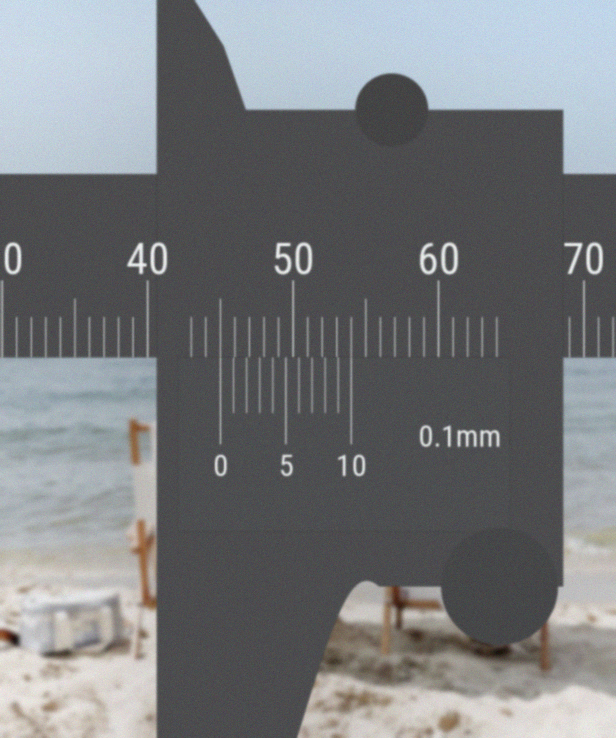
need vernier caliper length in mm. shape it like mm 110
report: mm 45.0
